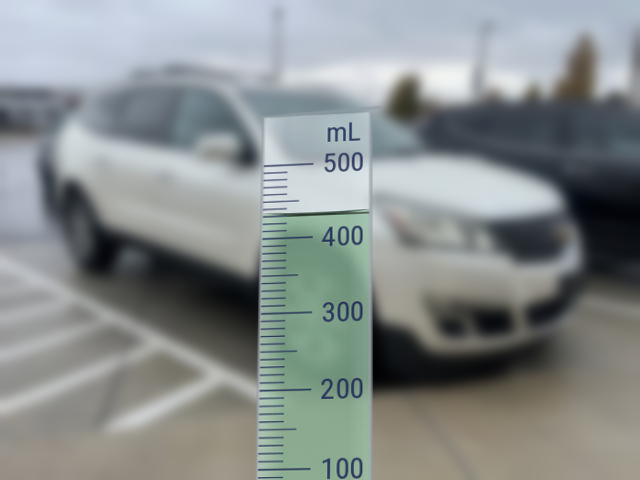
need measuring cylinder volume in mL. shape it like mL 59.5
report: mL 430
